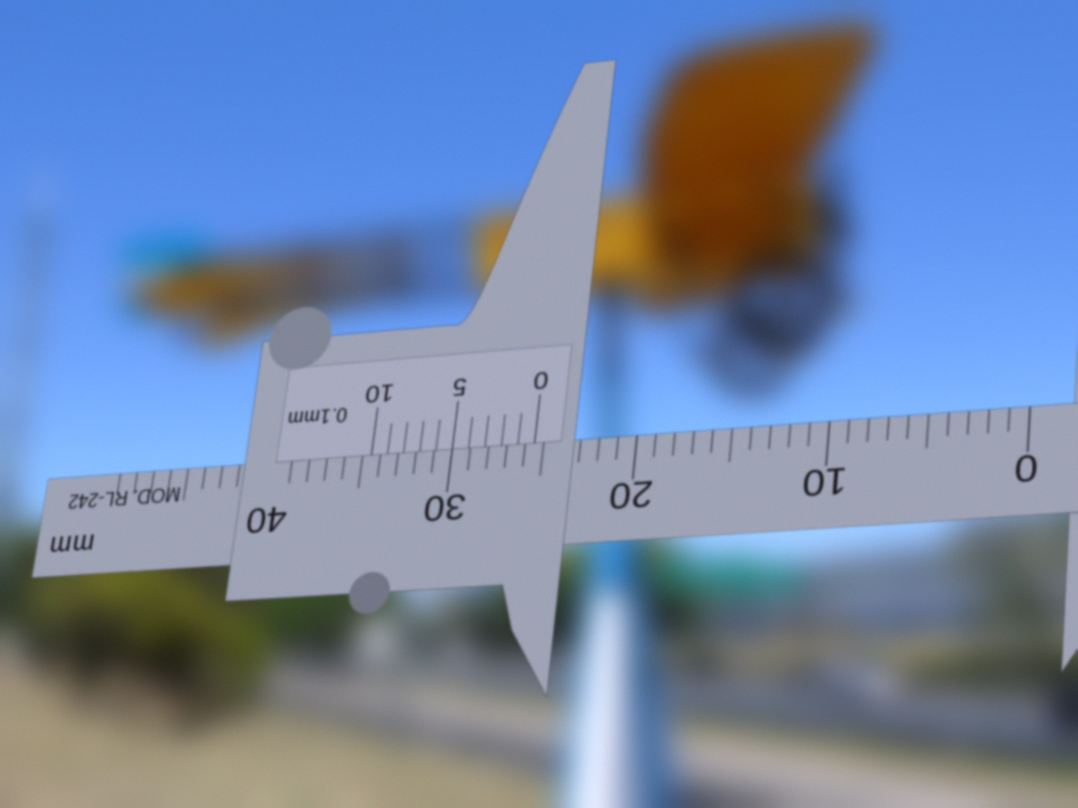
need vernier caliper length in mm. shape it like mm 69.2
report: mm 25.5
